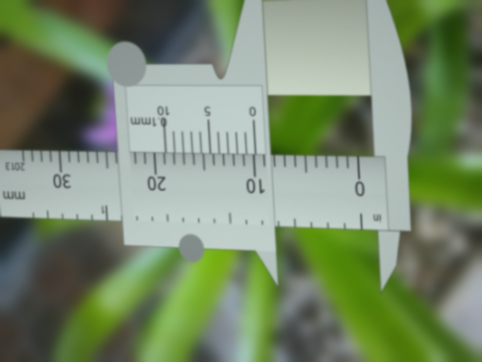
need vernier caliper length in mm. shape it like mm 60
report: mm 9.8
